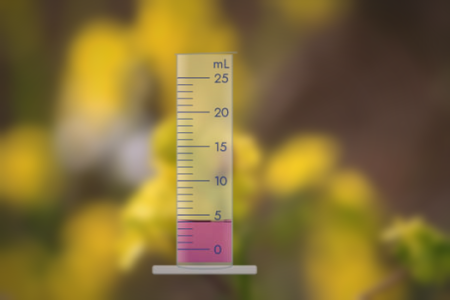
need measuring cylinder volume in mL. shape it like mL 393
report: mL 4
